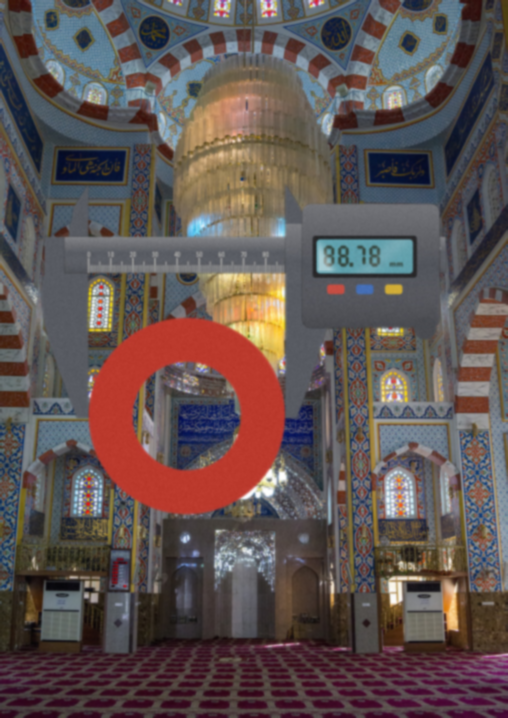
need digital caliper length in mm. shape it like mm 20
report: mm 88.78
